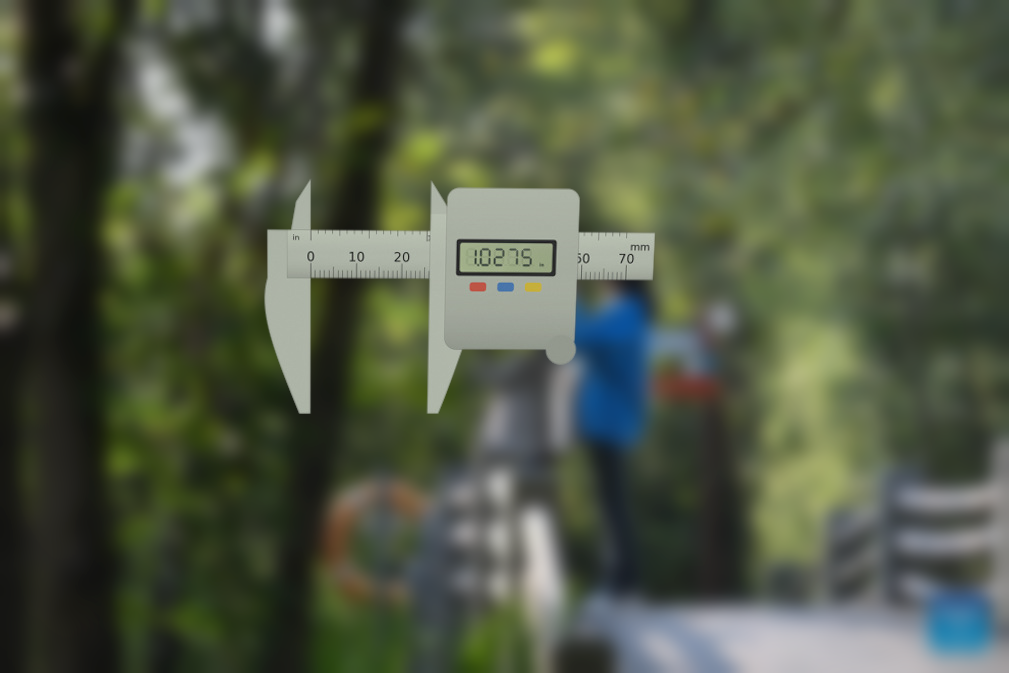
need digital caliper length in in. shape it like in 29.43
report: in 1.0275
